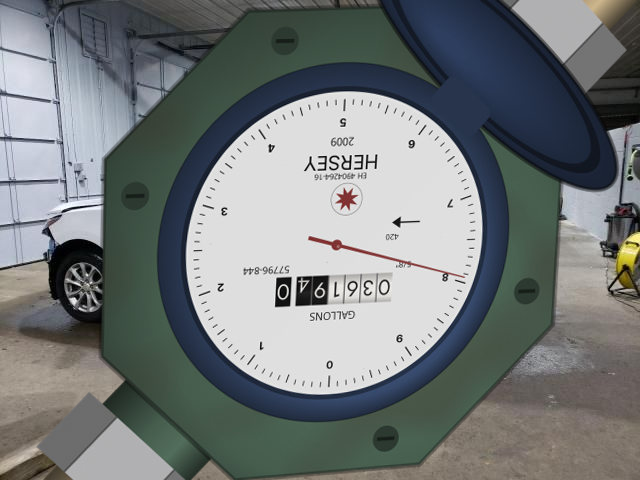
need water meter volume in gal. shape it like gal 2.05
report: gal 361937.9
